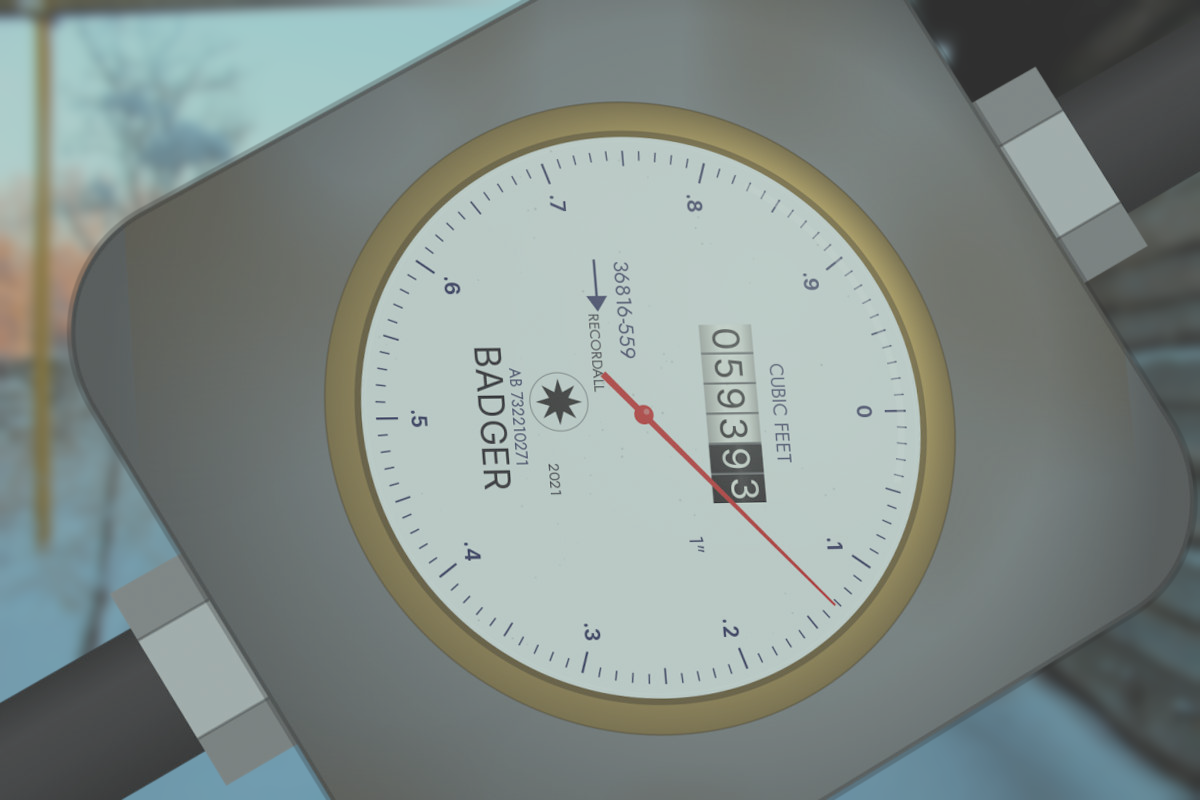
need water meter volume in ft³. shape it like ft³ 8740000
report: ft³ 59393.13
